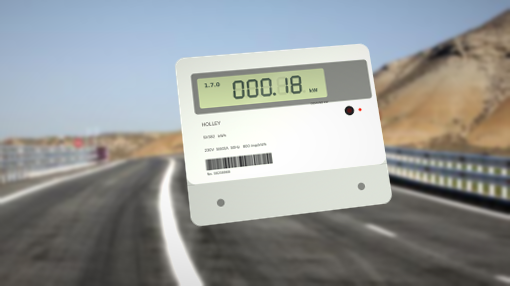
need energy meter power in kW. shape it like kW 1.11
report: kW 0.18
